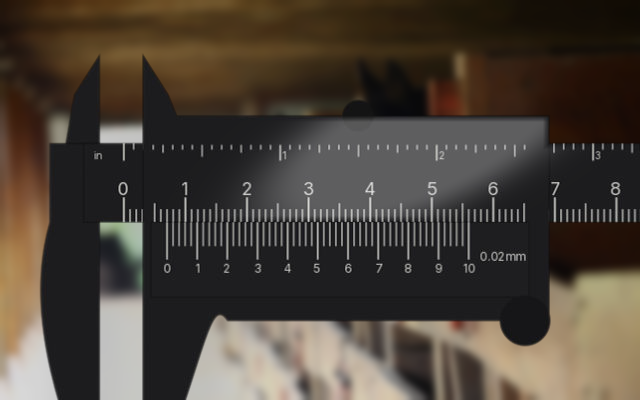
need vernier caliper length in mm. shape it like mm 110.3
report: mm 7.0
